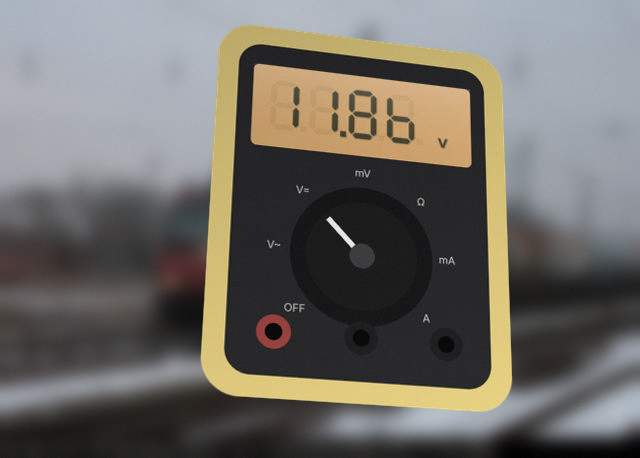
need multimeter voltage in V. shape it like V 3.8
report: V 11.86
